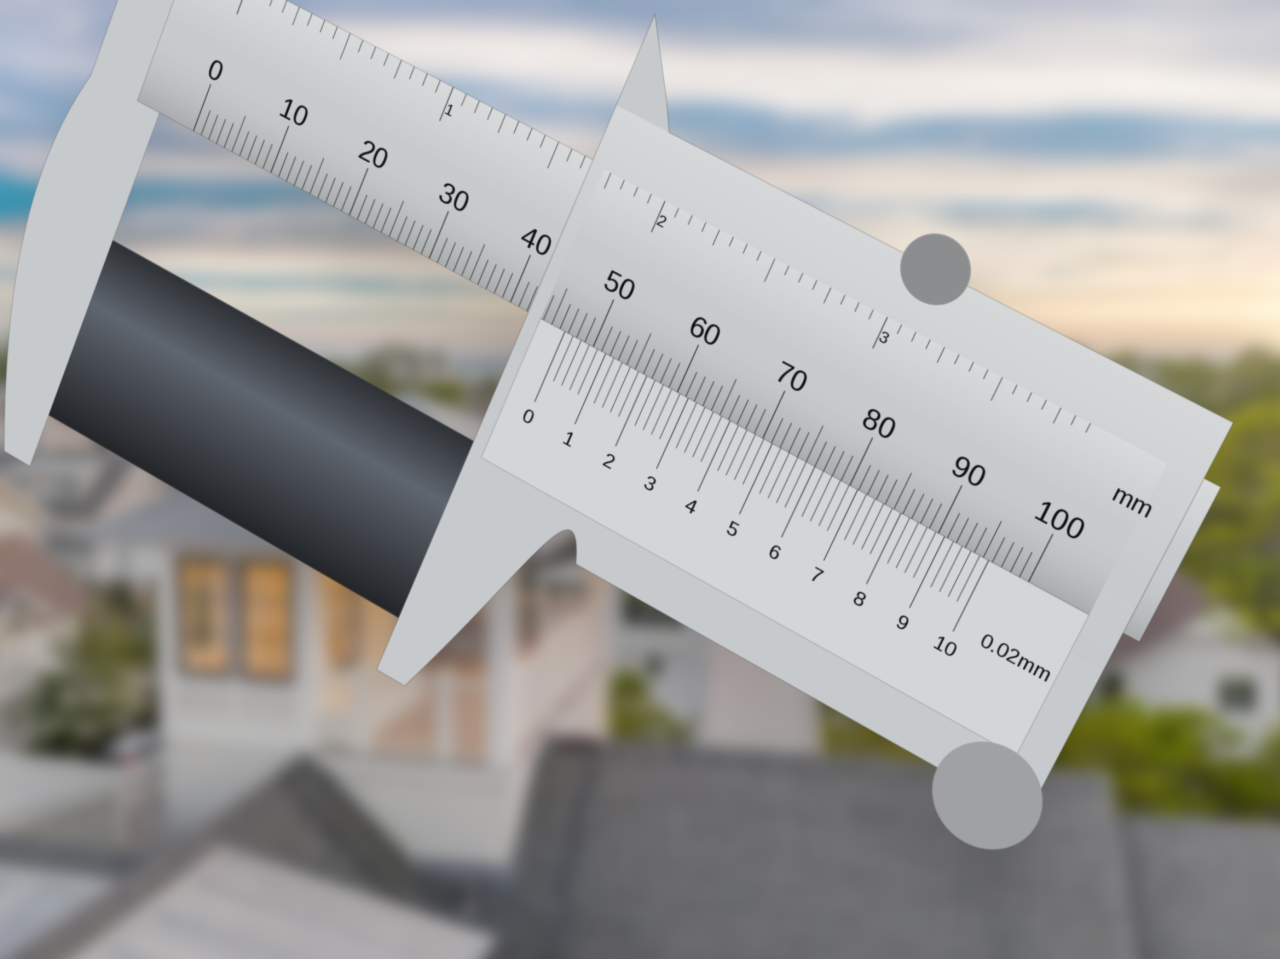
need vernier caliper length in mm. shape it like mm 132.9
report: mm 46.6
